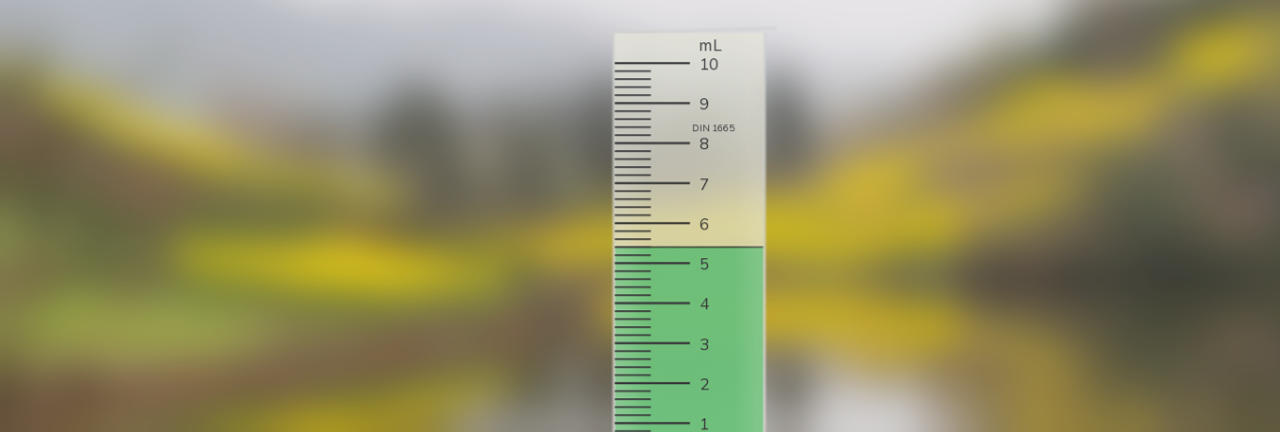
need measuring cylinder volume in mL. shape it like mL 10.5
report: mL 5.4
